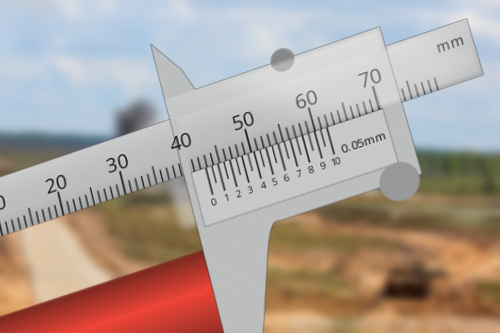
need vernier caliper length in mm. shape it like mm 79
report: mm 42.8
